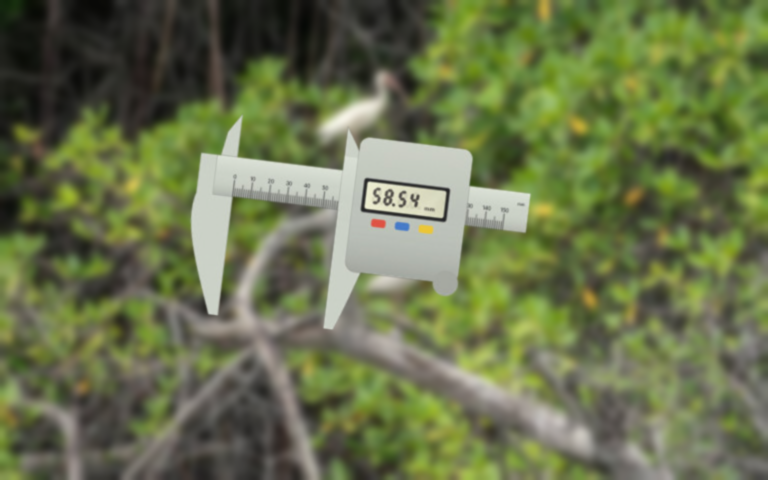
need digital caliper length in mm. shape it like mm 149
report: mm 58.54
